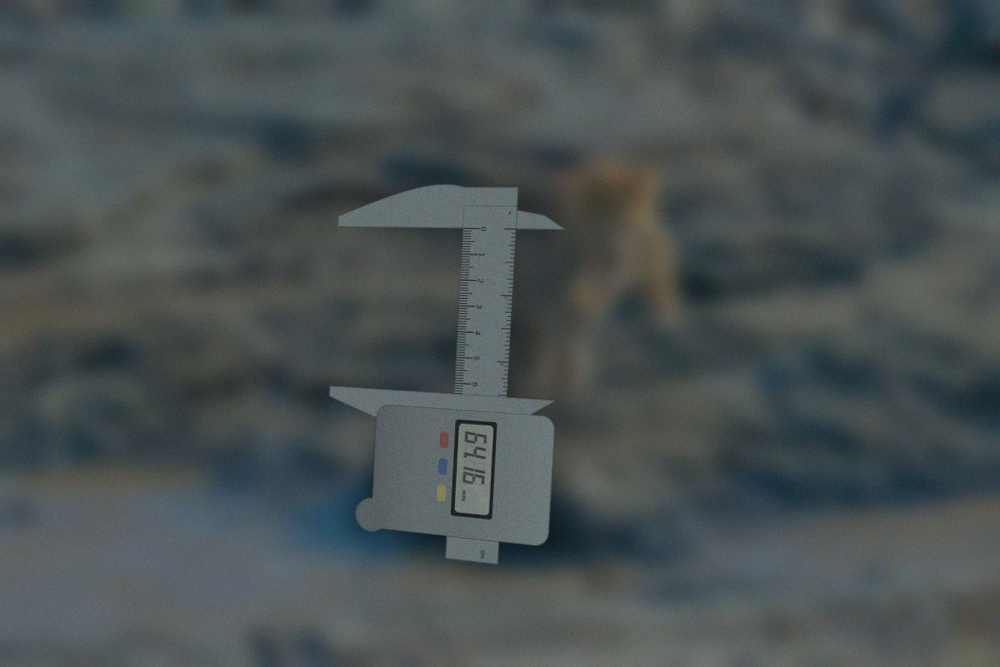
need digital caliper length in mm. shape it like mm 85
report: mm 64.16
